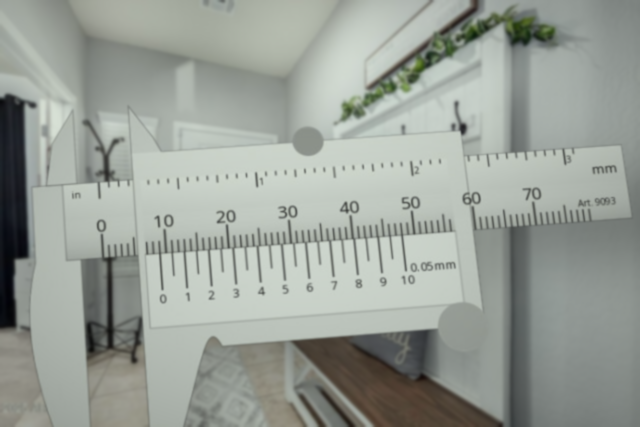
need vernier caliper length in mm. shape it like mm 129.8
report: mm 9.0
